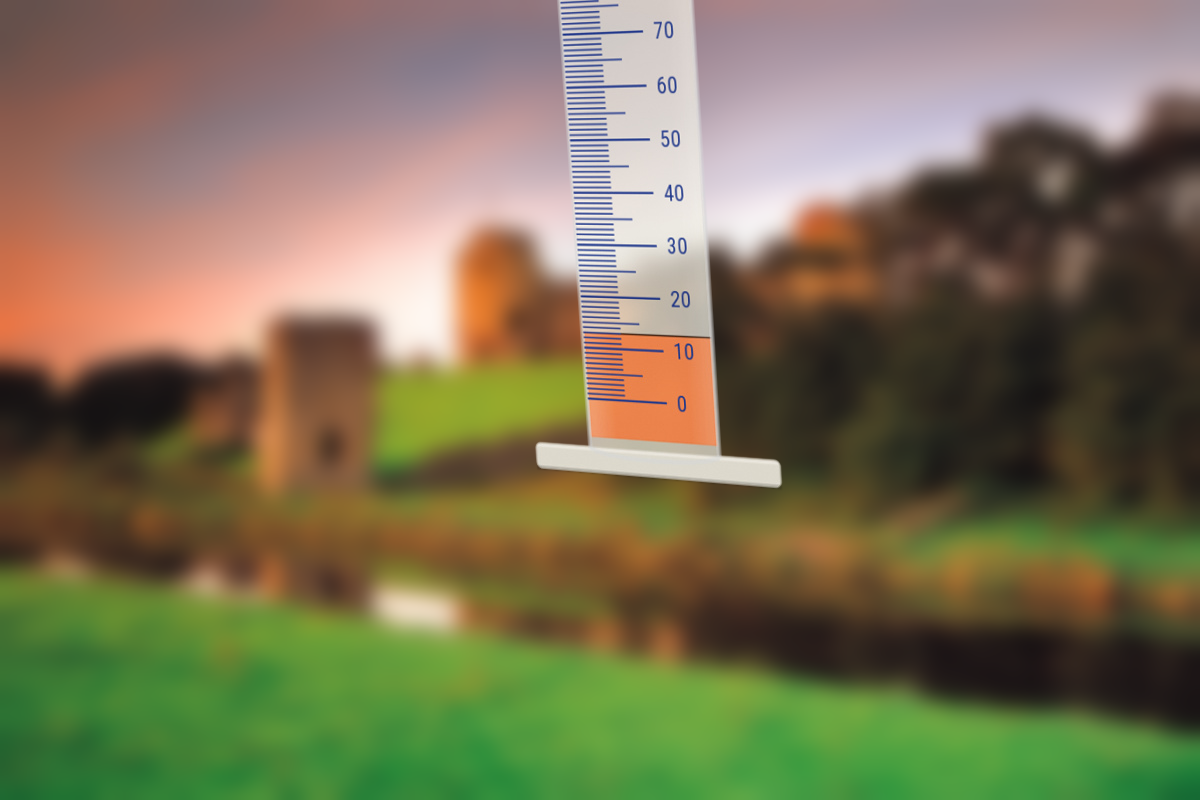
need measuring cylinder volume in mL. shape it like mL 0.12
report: mL 13
